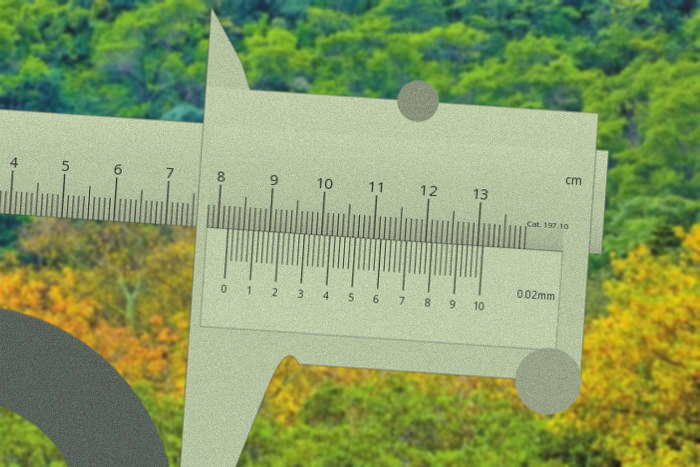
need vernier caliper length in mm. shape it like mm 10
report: mm 82.0
